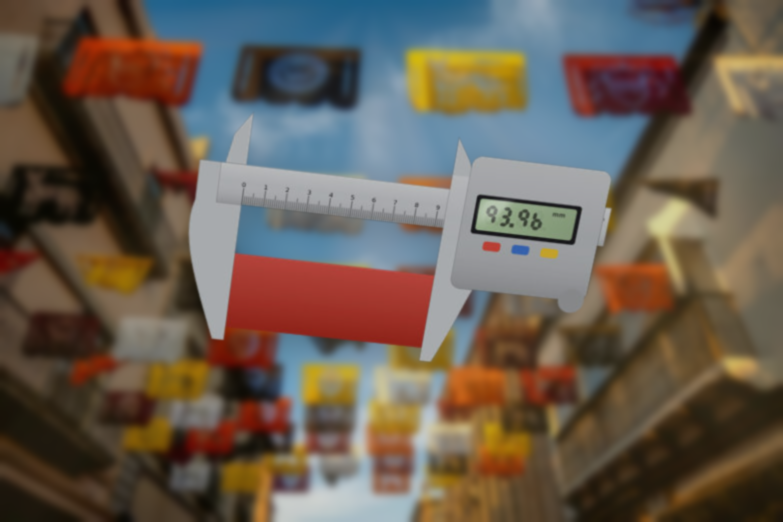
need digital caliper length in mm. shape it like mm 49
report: mm 93.96
